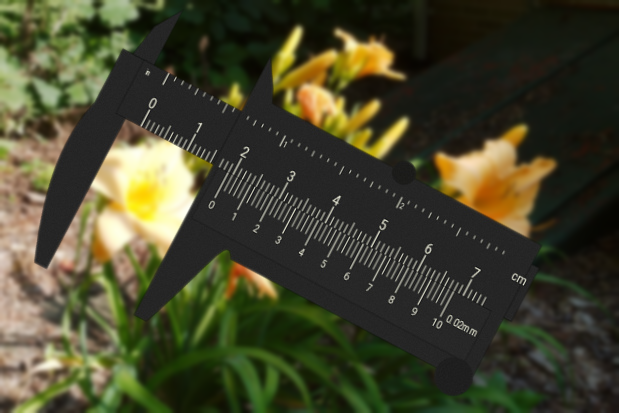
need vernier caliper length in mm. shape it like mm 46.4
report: mm 19.0
